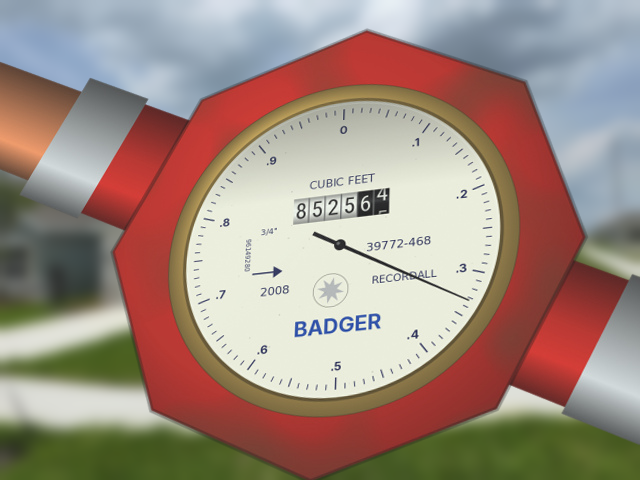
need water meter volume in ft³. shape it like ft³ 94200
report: ft³ 852564.33
